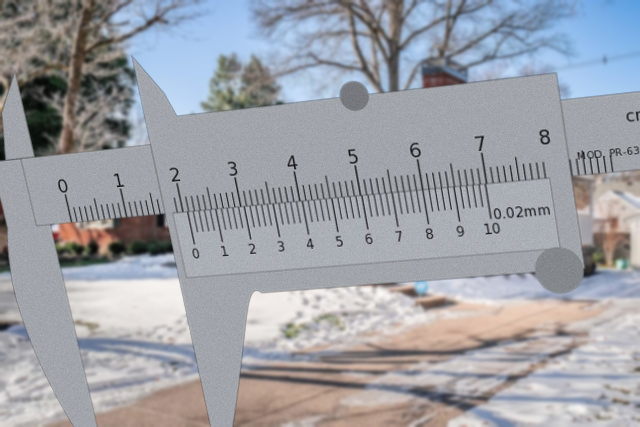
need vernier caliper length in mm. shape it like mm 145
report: mm 20.8
